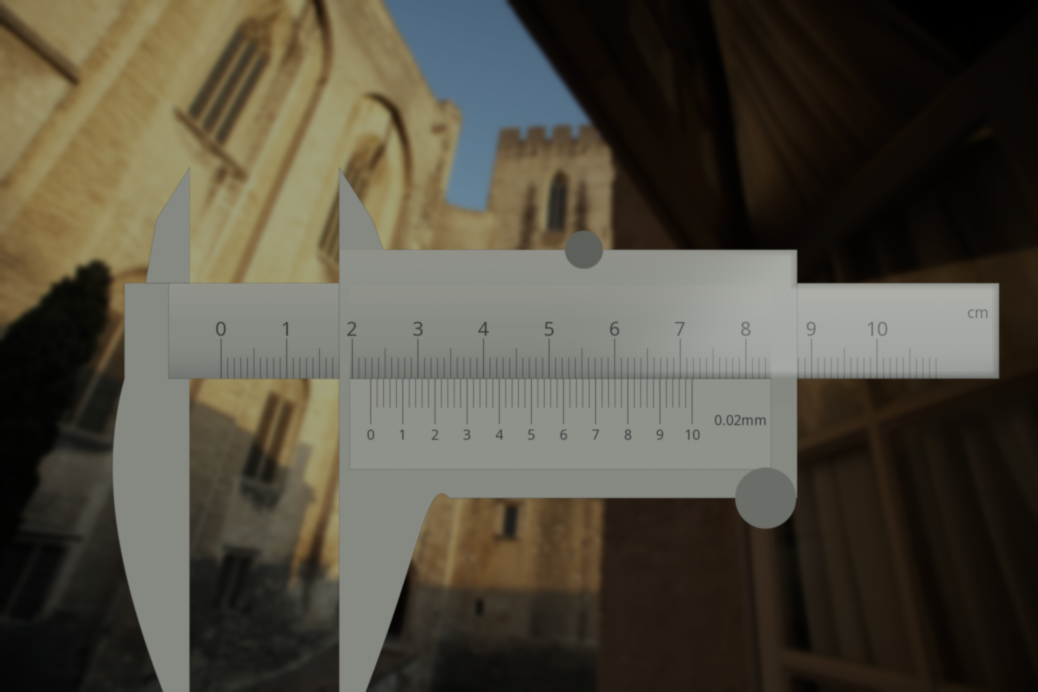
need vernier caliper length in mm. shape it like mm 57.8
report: mm 22.8
